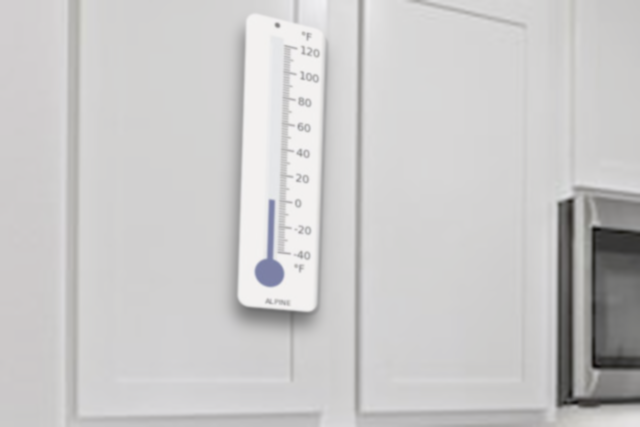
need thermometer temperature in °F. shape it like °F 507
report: °F 0
